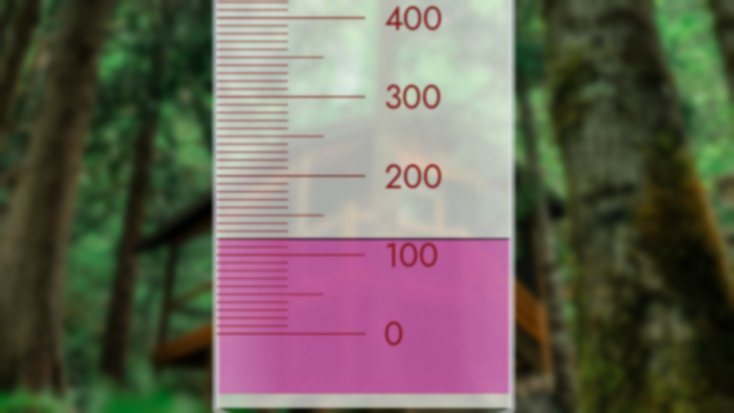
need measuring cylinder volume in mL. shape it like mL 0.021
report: mL 120
